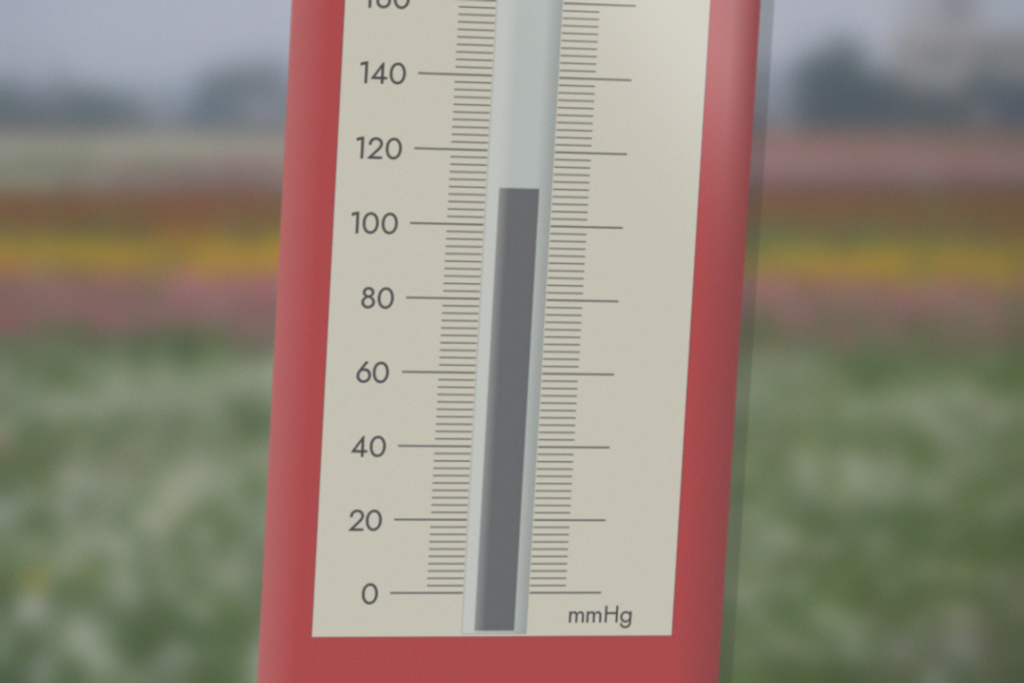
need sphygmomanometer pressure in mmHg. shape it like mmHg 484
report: mmHg 110
